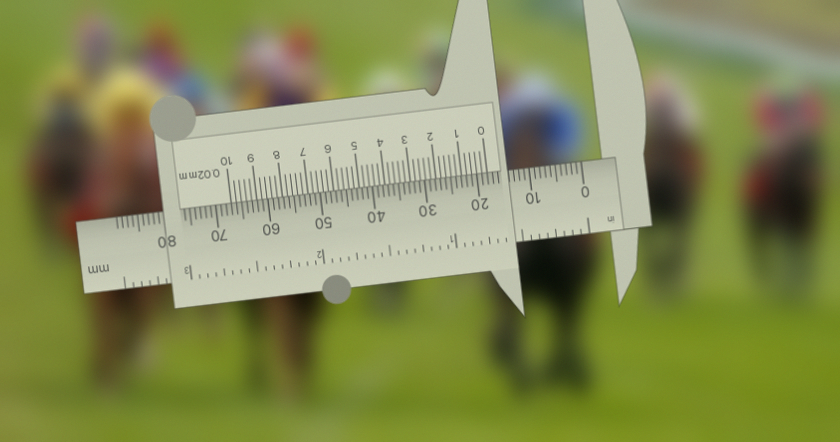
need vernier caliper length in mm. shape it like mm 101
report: mm 18.0
